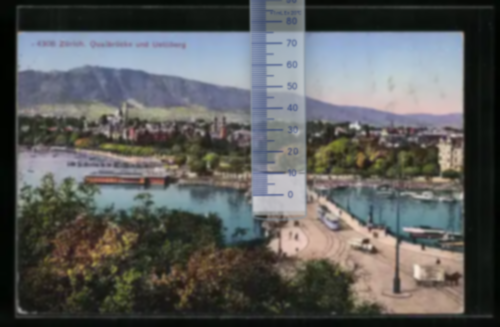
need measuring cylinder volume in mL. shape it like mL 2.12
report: mL 10
